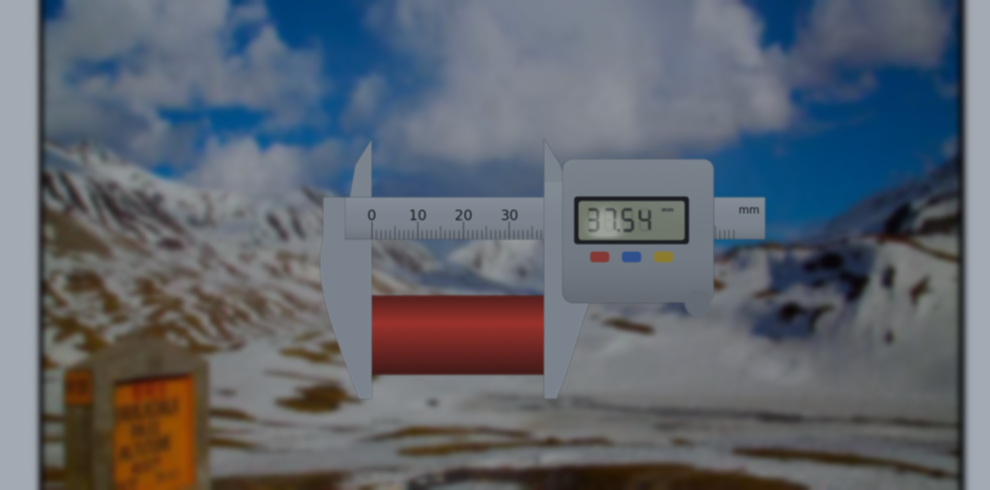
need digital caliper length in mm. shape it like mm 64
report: mm 37.54
